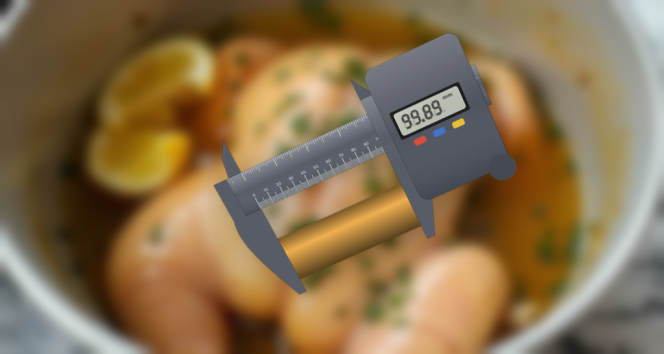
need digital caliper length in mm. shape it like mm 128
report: mm 99.89
